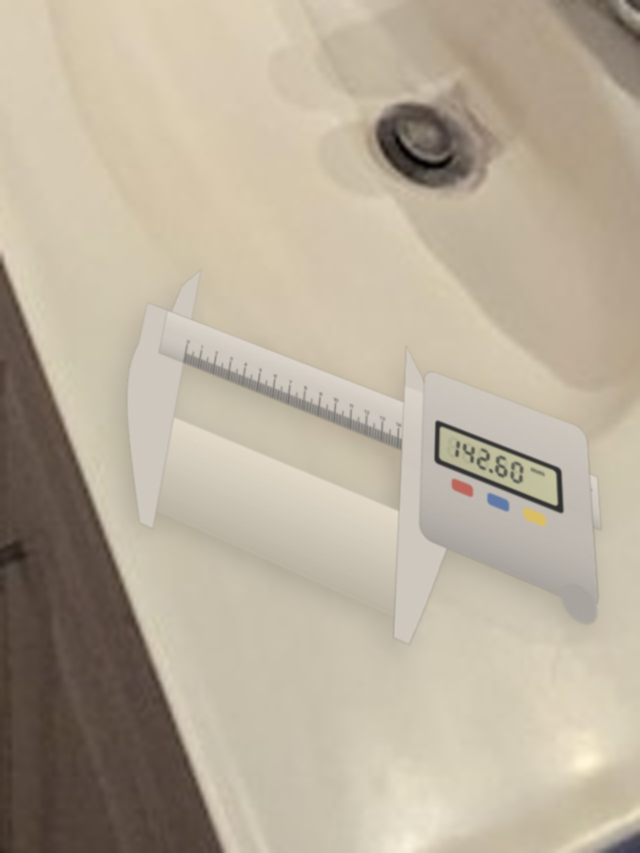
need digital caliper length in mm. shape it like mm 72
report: mm 142.60
